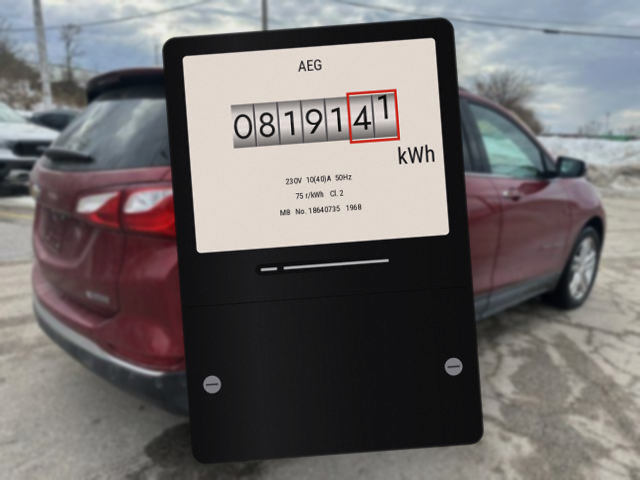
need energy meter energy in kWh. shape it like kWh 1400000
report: kWh 8191.41
